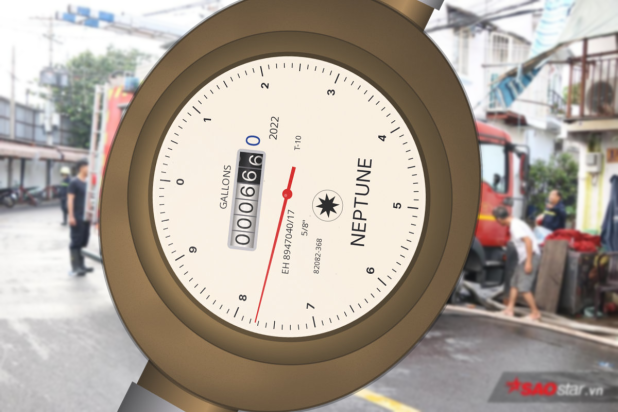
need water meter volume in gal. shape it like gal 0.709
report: gal 6657.7
